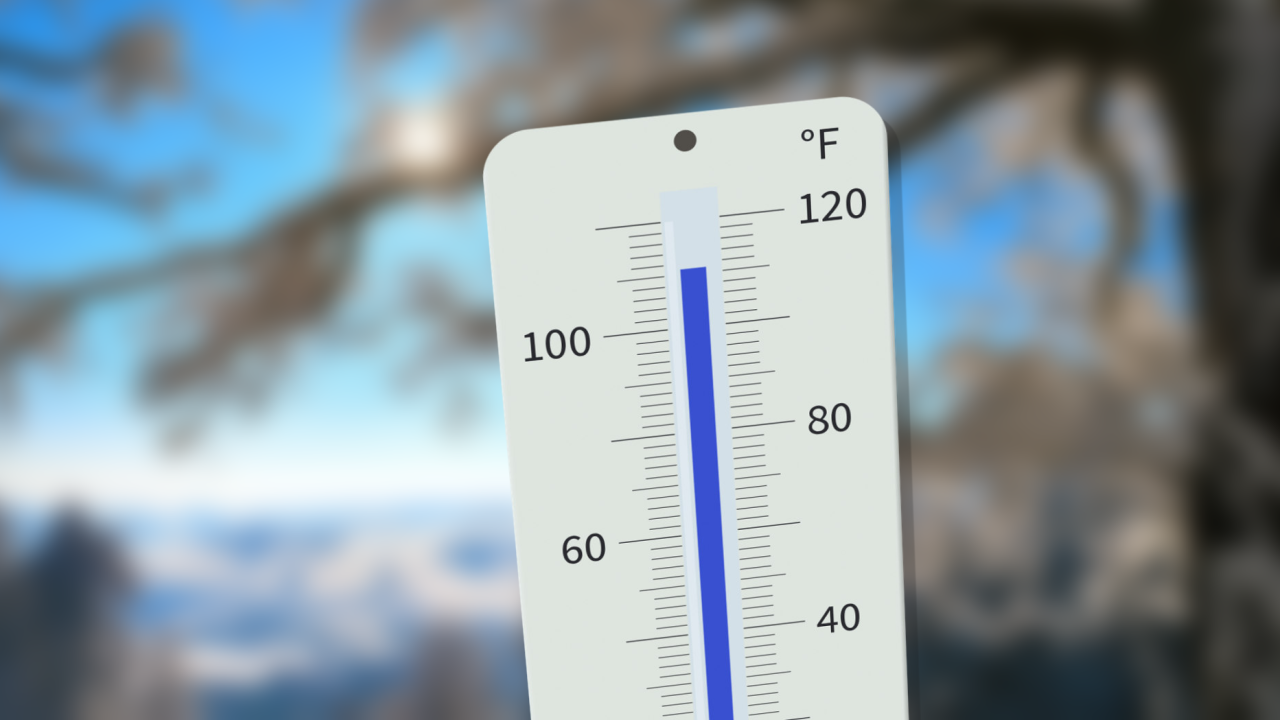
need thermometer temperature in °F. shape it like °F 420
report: °F 111
